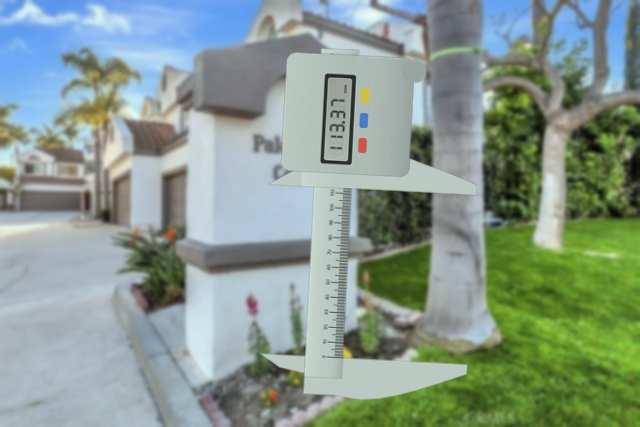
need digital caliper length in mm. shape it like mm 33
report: mm 113.37
